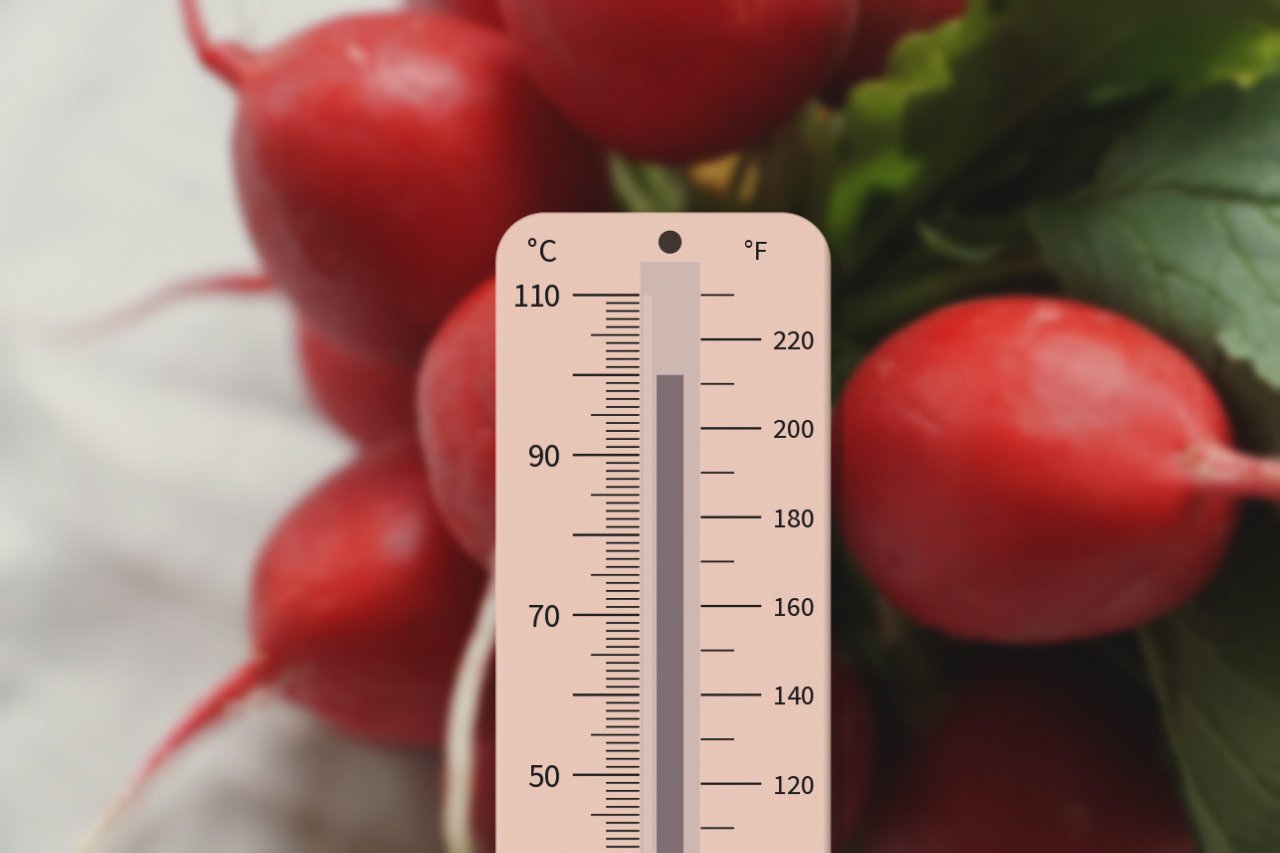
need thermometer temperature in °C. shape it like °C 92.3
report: °C 100
